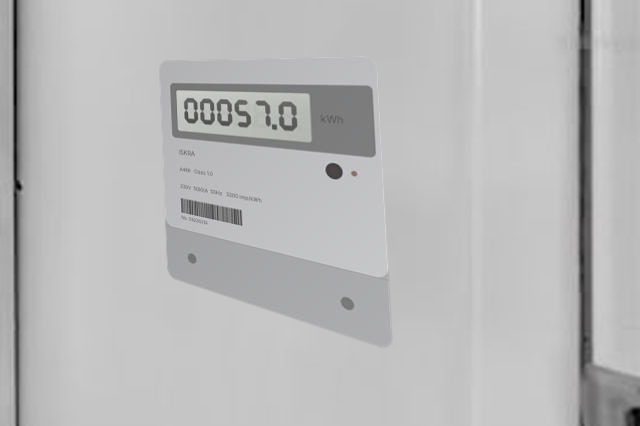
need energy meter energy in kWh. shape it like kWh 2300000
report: kWh 57.0
